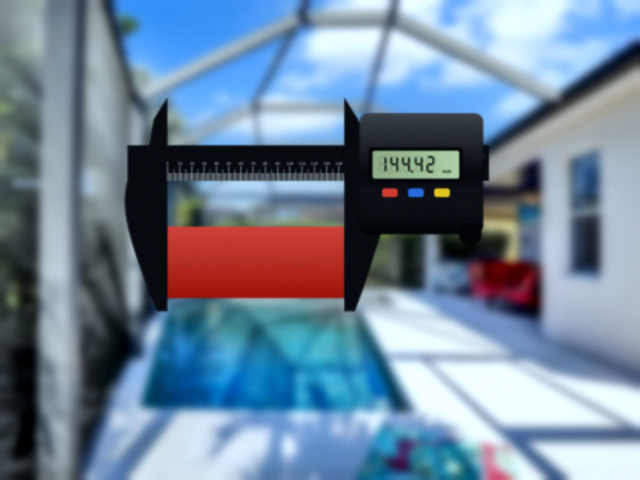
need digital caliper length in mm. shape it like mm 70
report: mm 144.42
